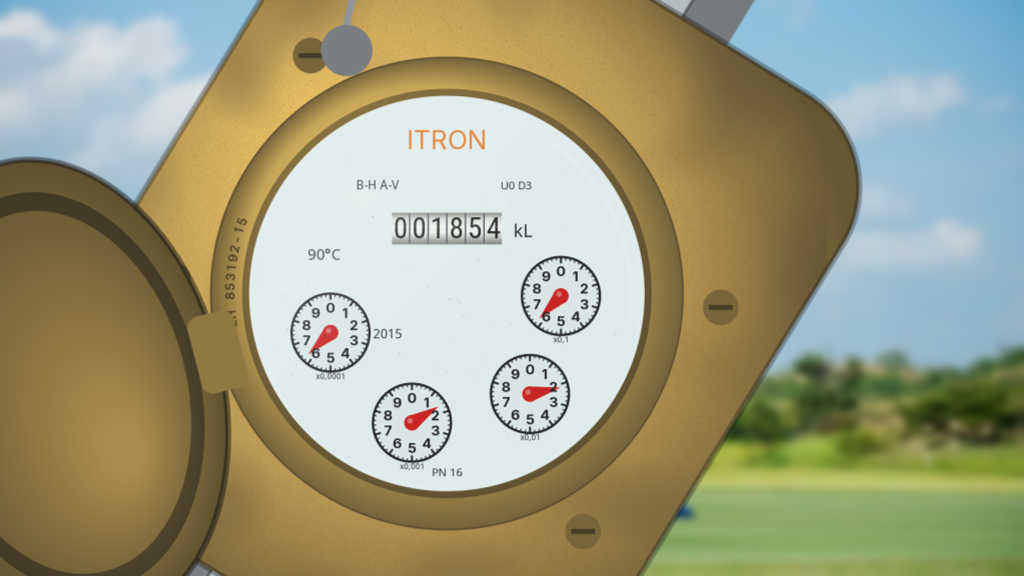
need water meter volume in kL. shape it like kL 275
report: kL 1854.6216
